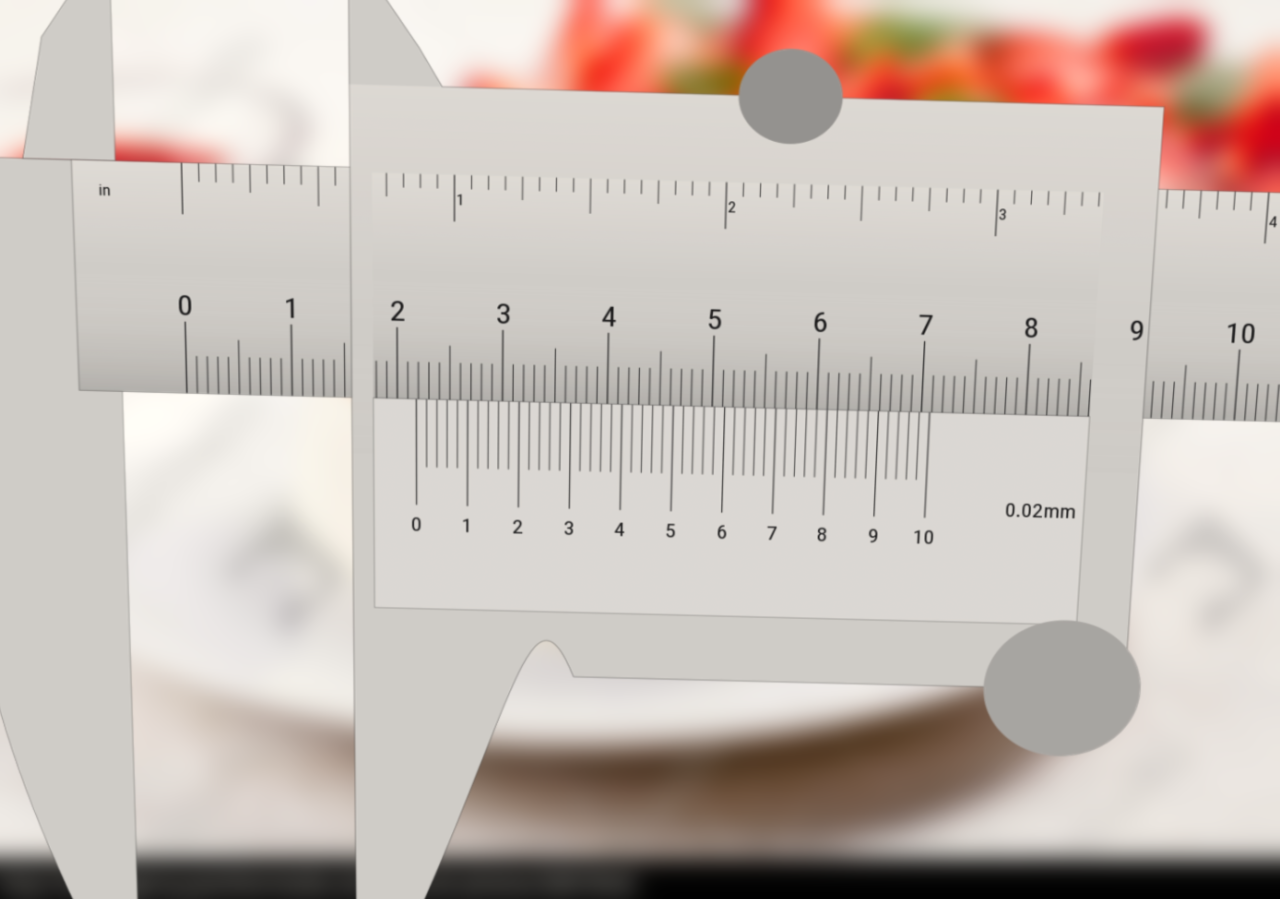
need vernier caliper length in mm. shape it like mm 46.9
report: mm 21.8
